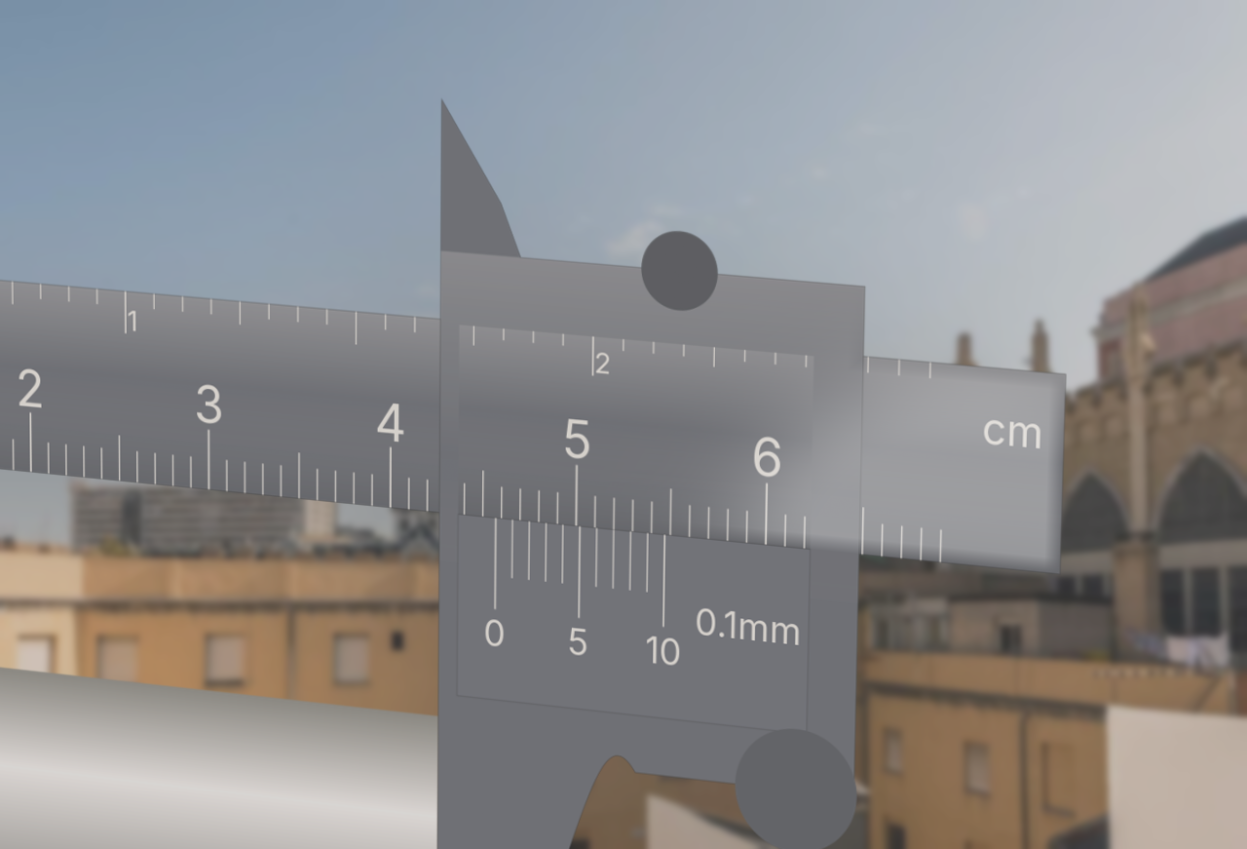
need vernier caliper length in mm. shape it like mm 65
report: mm 45.7
